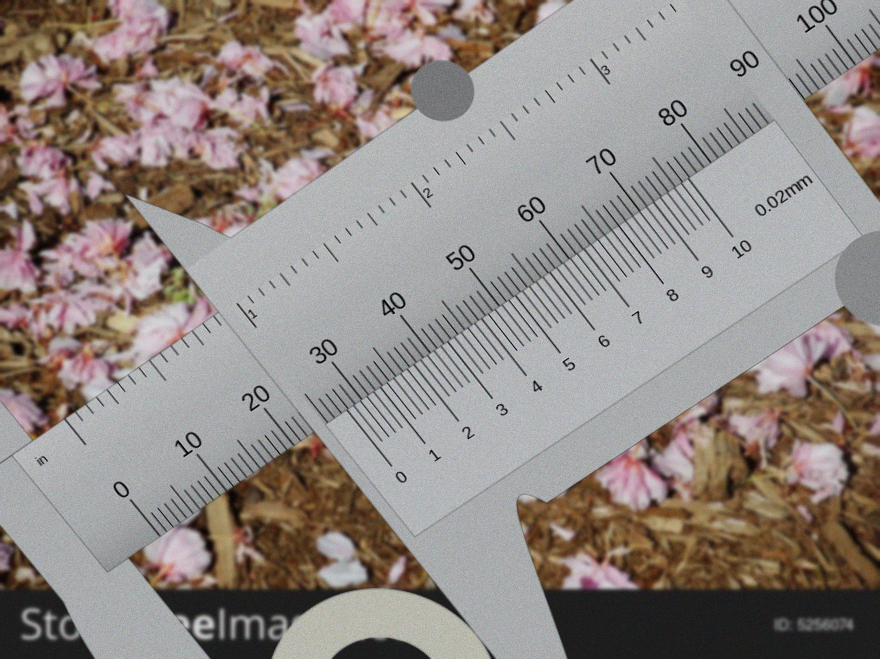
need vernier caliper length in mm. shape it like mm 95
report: mm 27.8
